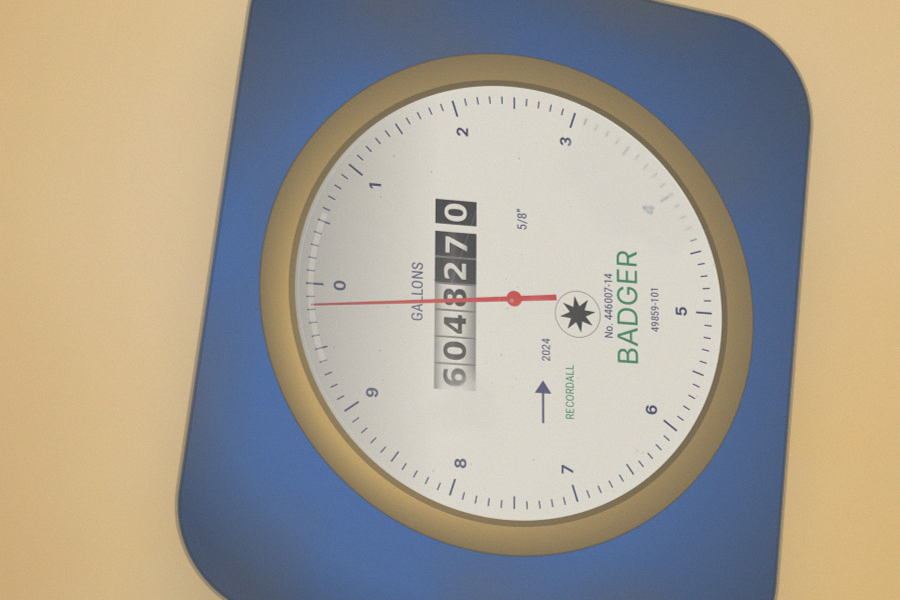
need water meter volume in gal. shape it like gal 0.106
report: gal 6048269.8
